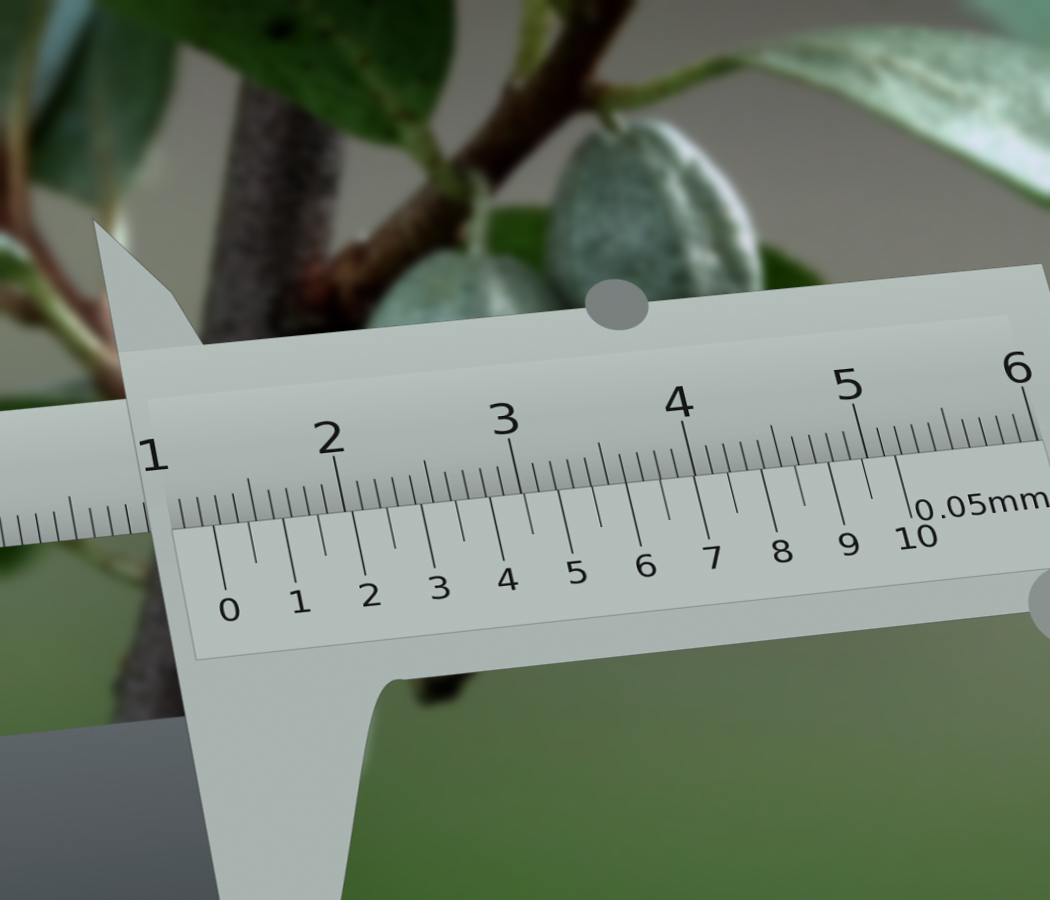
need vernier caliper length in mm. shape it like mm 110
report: mm 12.6
